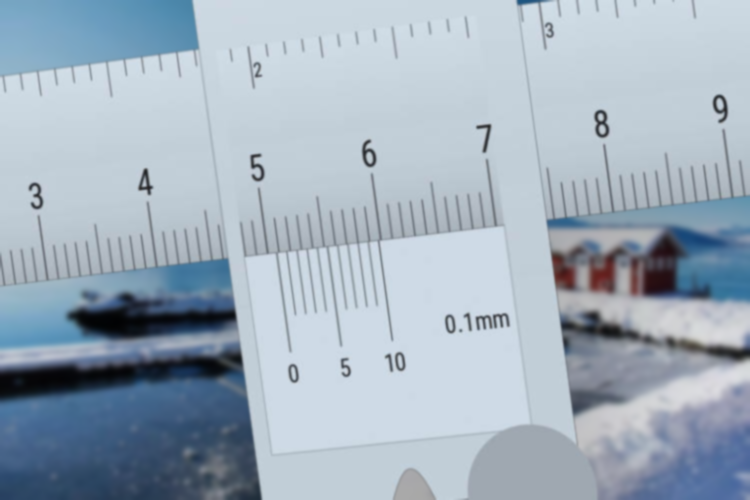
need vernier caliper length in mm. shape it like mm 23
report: mm 50.8
